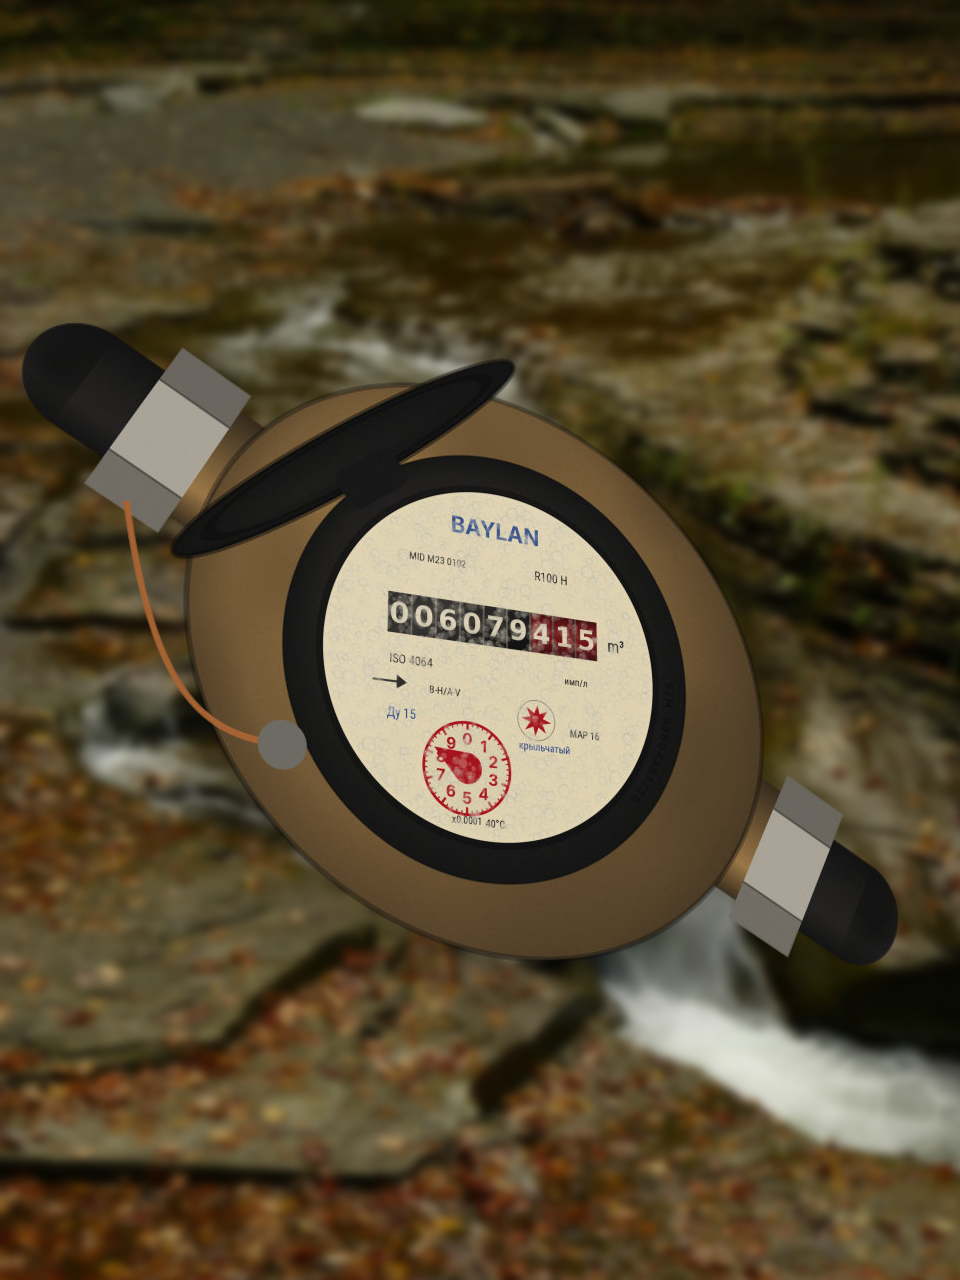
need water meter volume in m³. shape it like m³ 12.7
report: m³ 6079.4158
